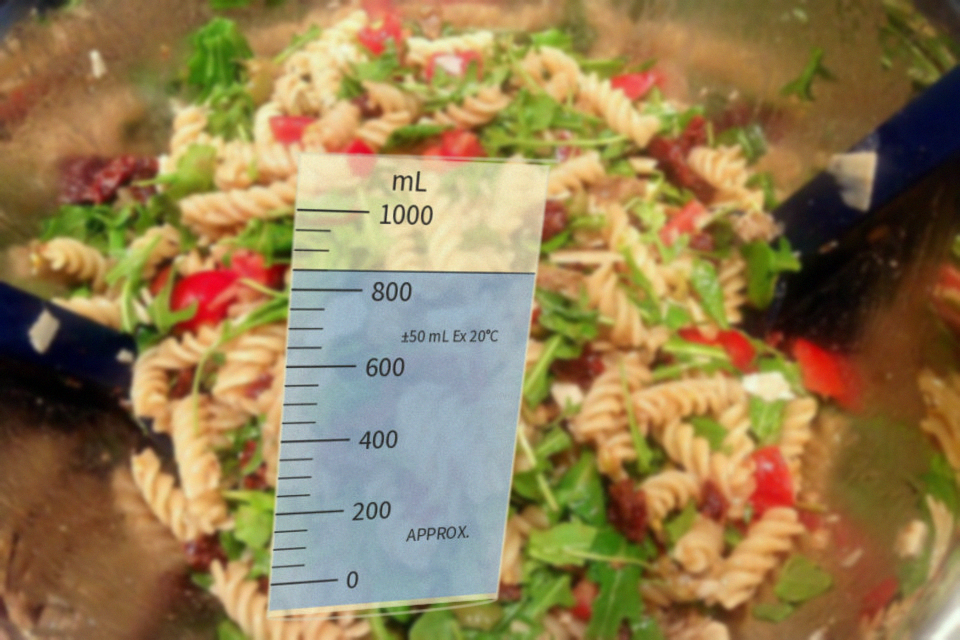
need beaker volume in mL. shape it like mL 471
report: mL 850
